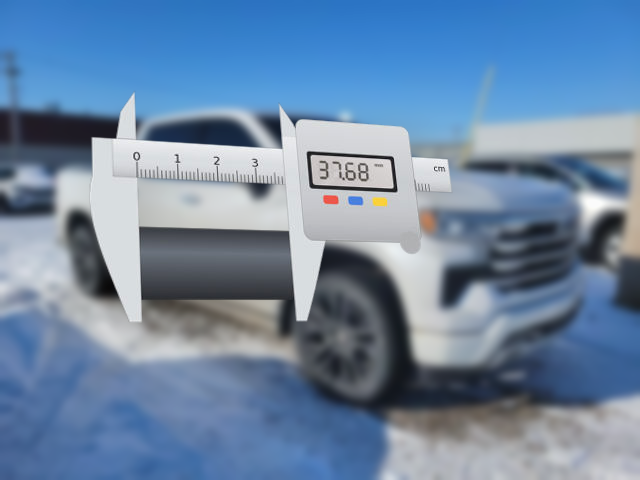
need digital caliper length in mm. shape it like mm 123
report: mm 37.68
